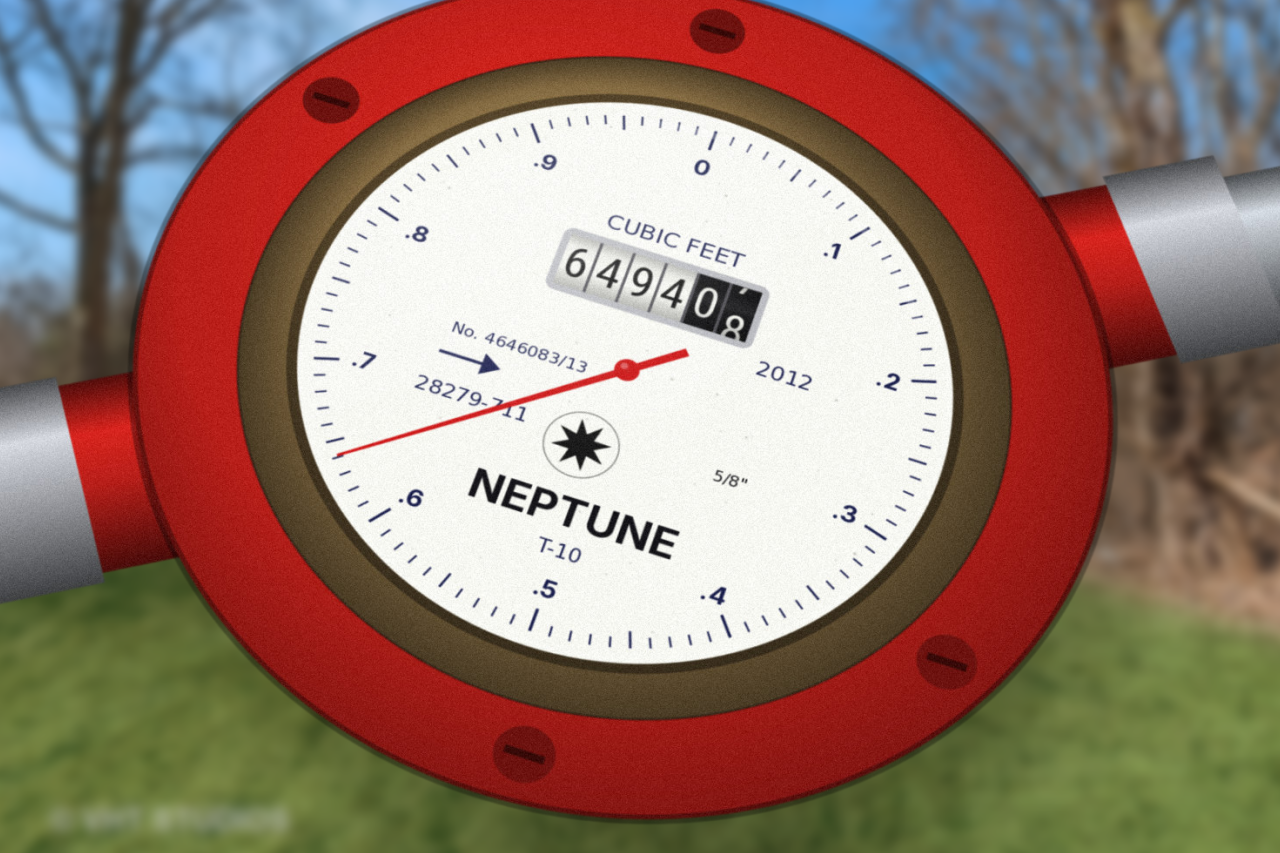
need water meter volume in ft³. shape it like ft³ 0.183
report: ft³ 649407.64
